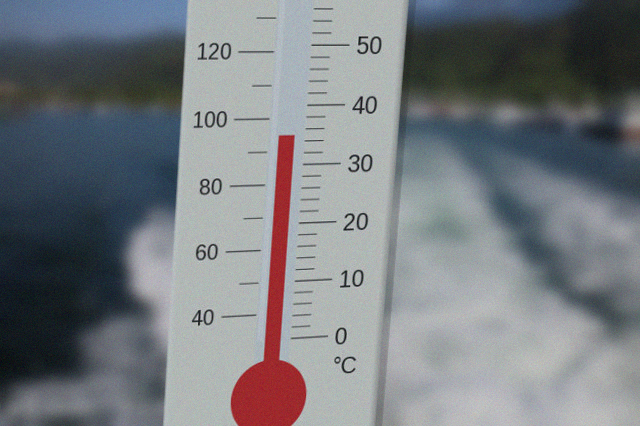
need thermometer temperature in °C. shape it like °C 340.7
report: °C 35
